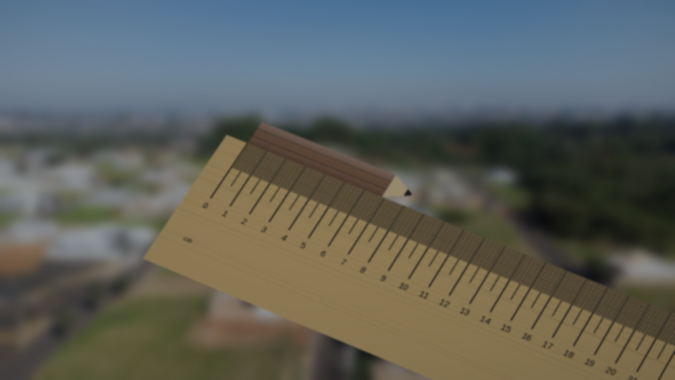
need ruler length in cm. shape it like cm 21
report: cm 8
